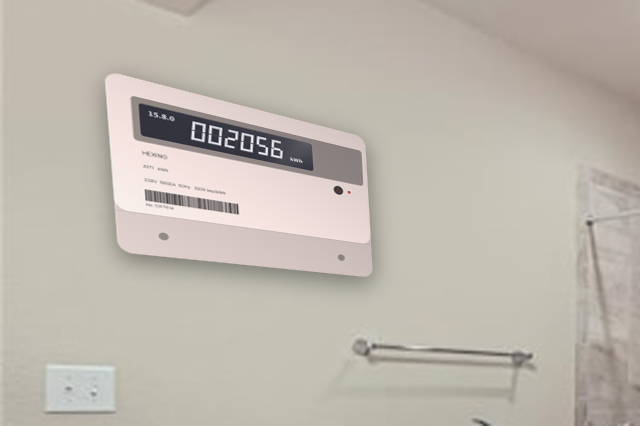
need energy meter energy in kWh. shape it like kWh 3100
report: kWh 2056
